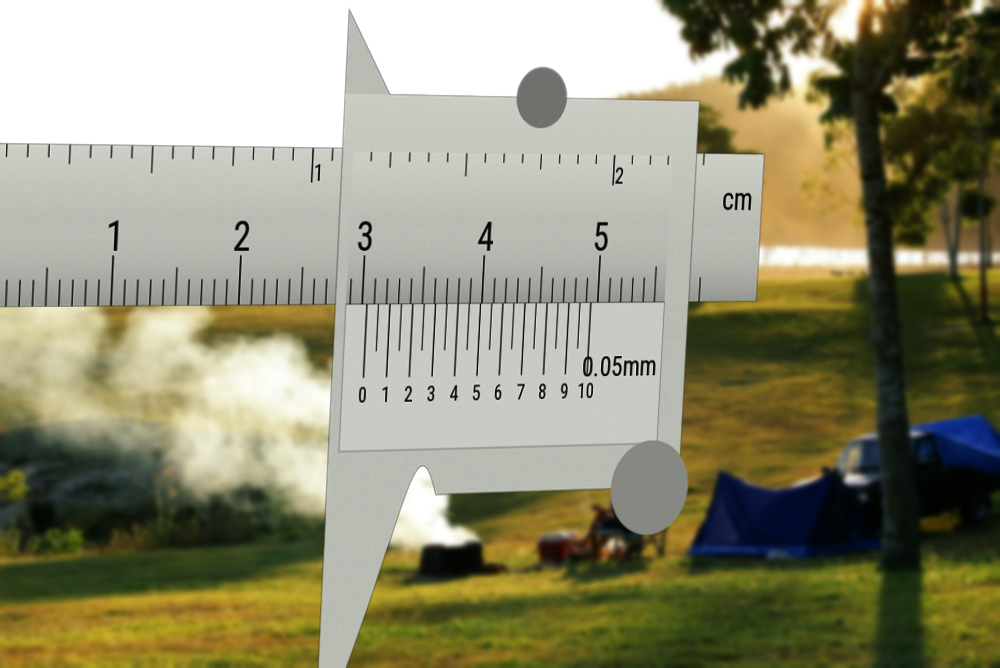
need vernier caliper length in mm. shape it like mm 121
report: mm 30.4
